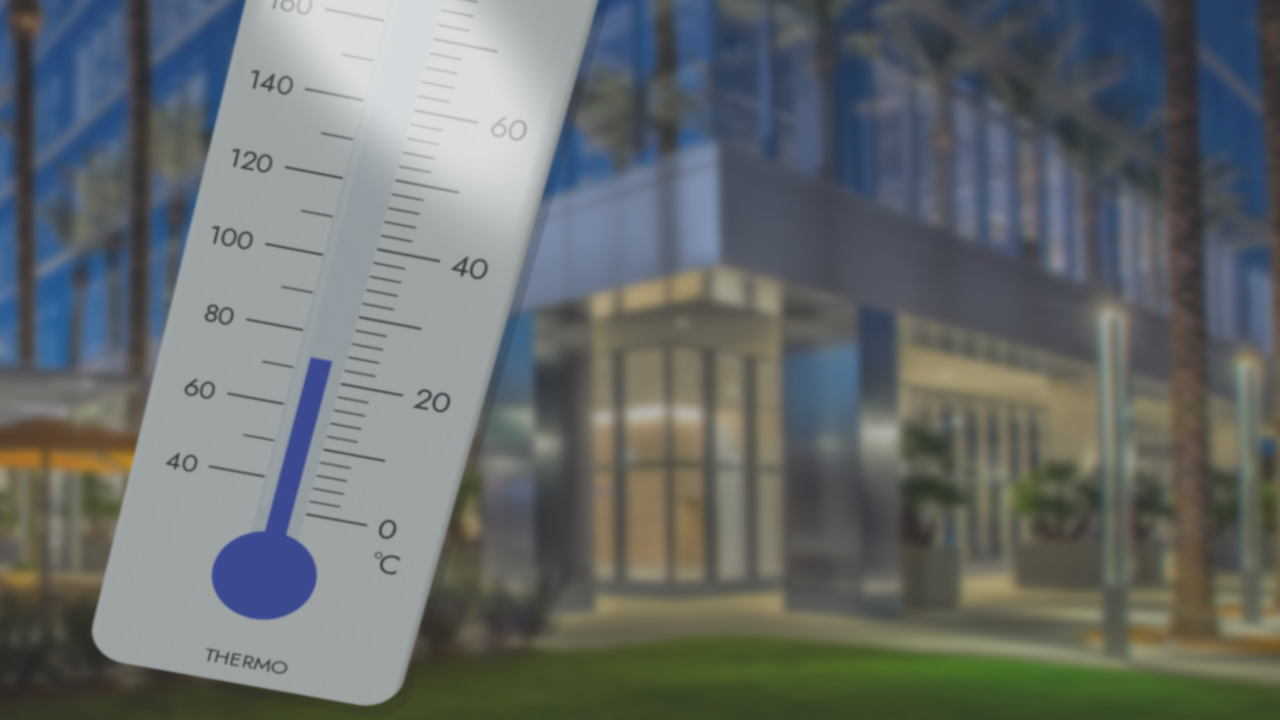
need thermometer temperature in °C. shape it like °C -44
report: °C 23
